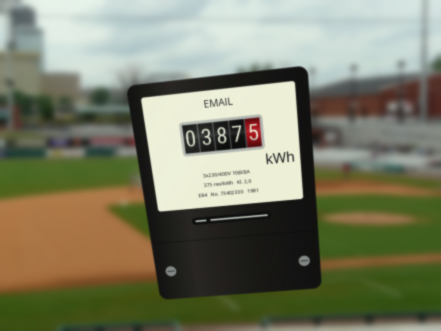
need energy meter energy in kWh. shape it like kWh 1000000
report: kWh 387.5
